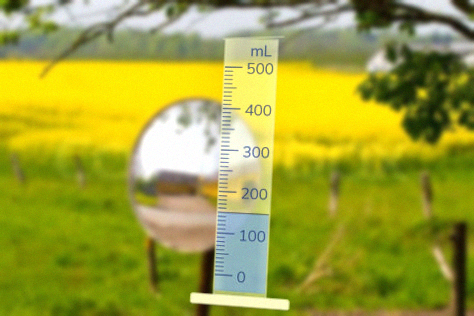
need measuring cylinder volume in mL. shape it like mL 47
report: mL 150
